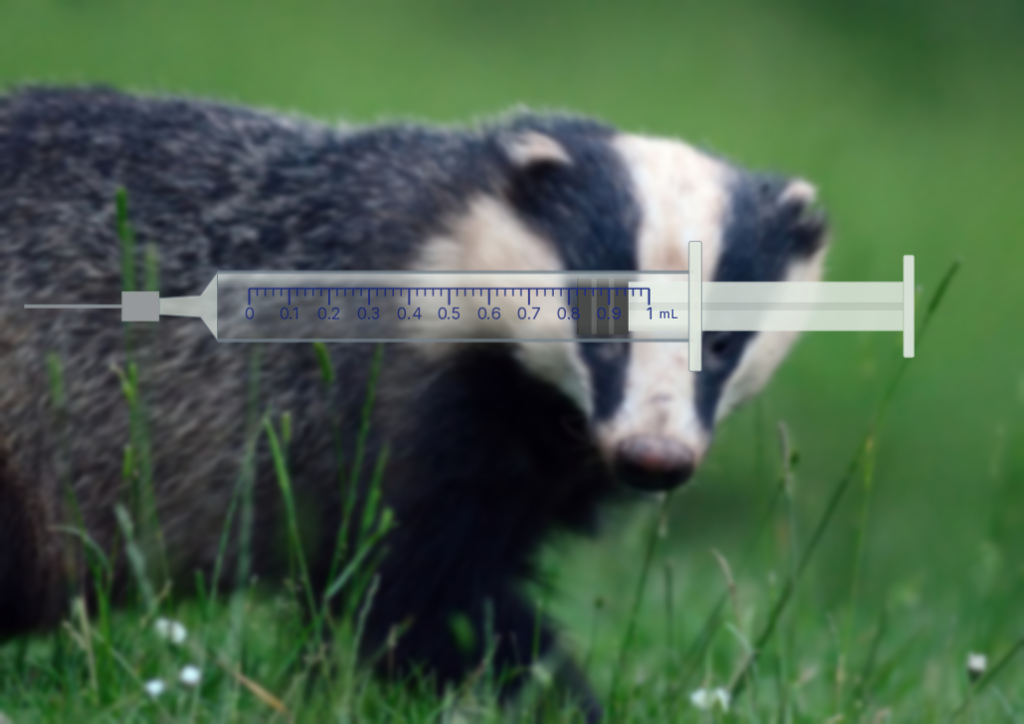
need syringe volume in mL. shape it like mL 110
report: mL 0.82
